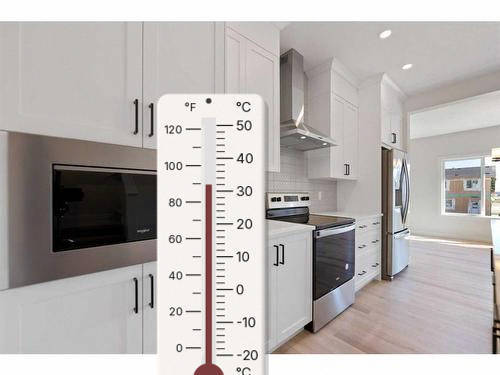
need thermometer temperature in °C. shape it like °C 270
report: °C 32
